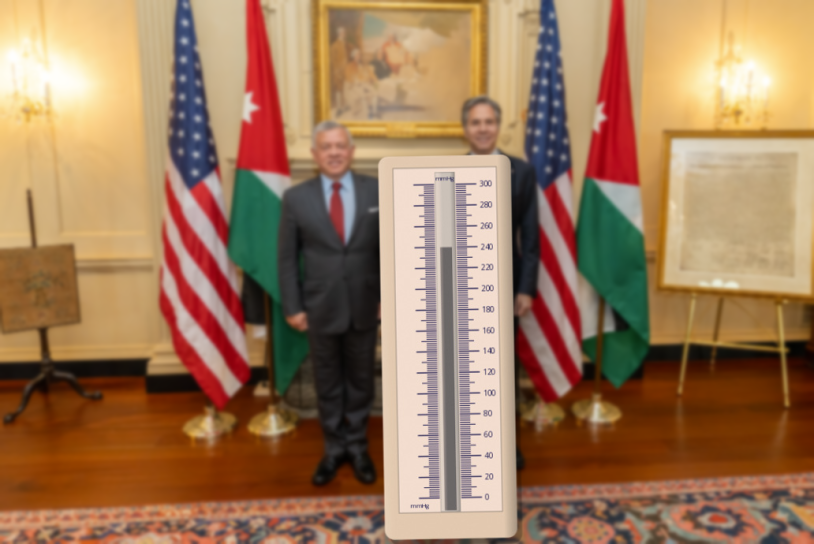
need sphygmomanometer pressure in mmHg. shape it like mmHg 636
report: mmHg 240
